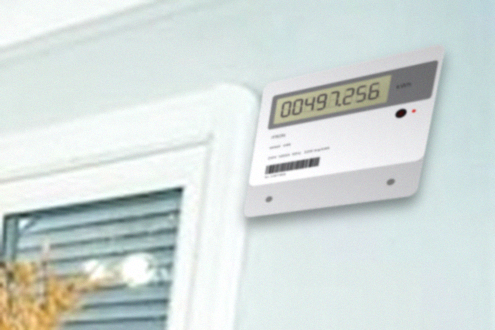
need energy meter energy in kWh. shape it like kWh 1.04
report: kWh 497.256
